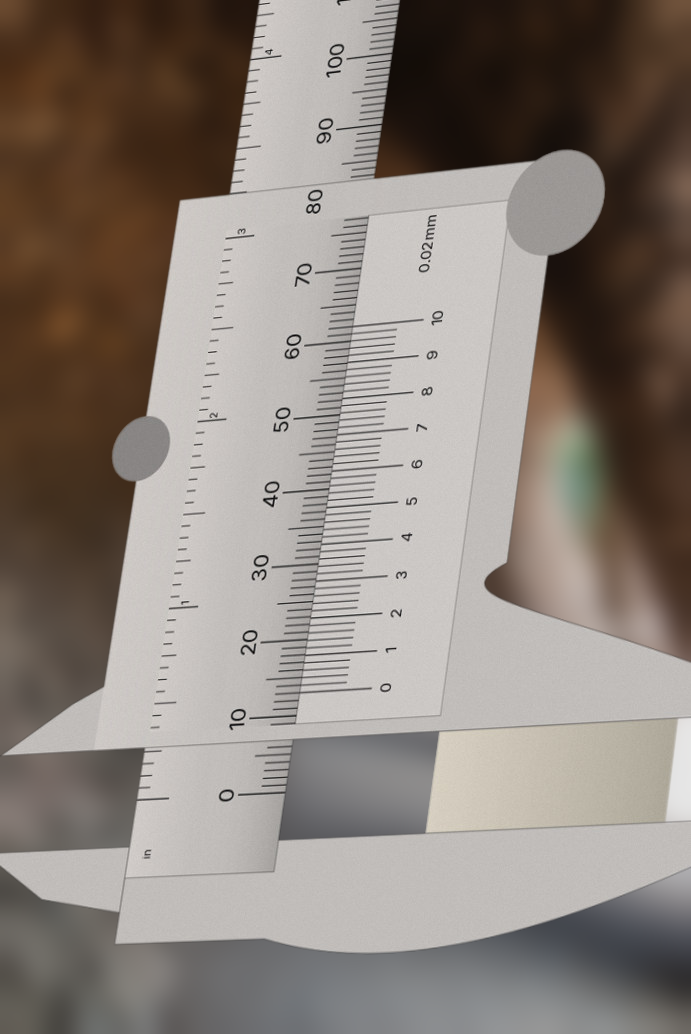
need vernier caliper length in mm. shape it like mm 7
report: mm 13.0
